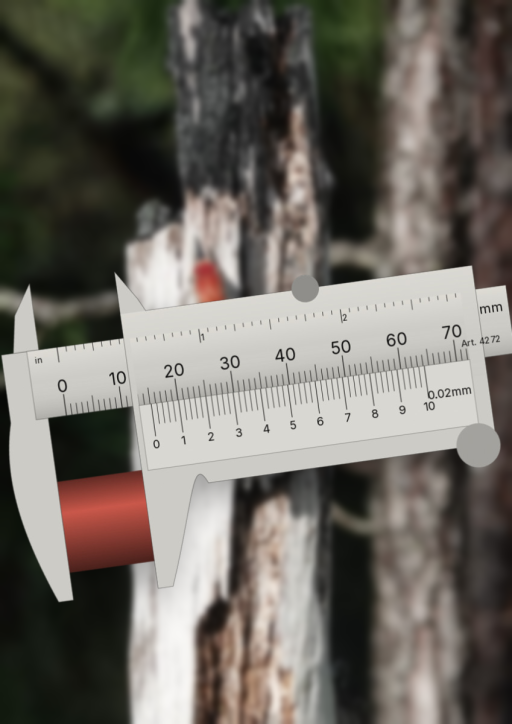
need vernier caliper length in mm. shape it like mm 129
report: mm 15.2
